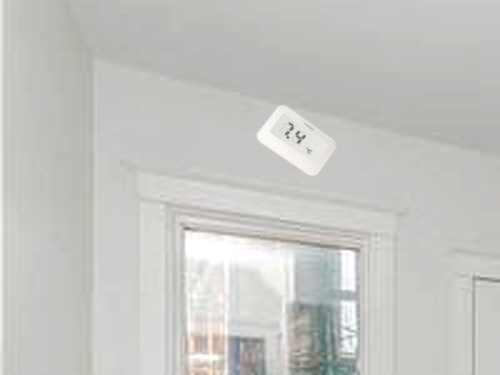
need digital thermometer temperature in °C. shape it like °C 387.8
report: °C 7.4
